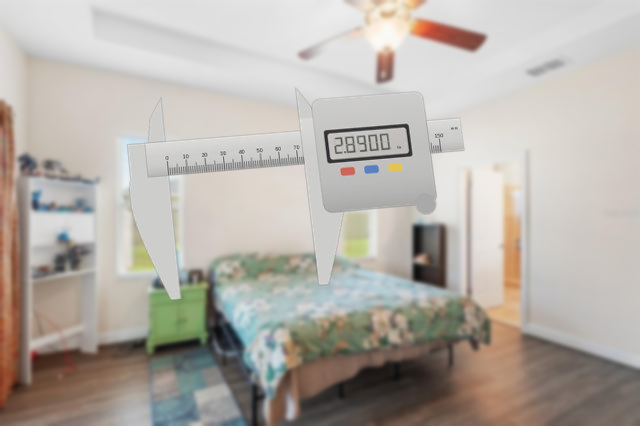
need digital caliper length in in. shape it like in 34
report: in 2.8900
